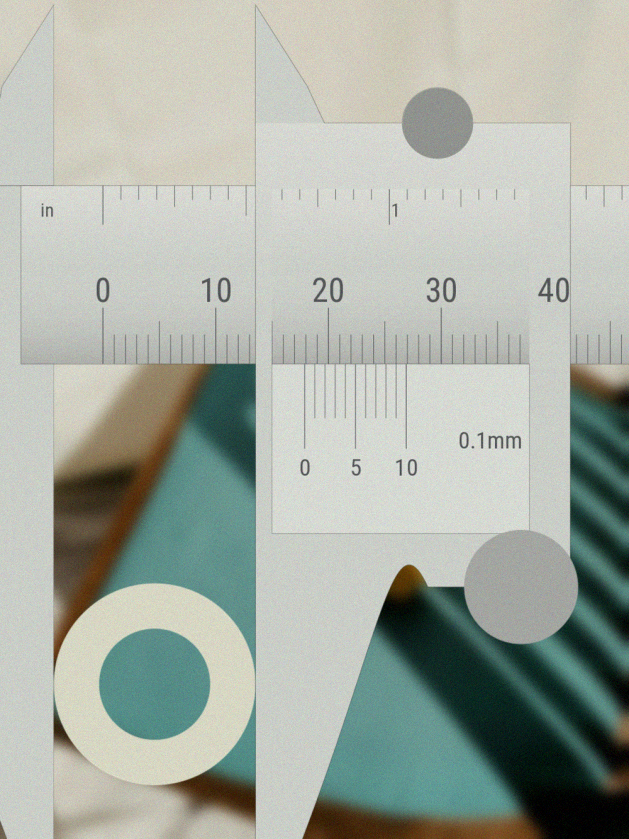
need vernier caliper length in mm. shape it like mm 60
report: mm 17.9
